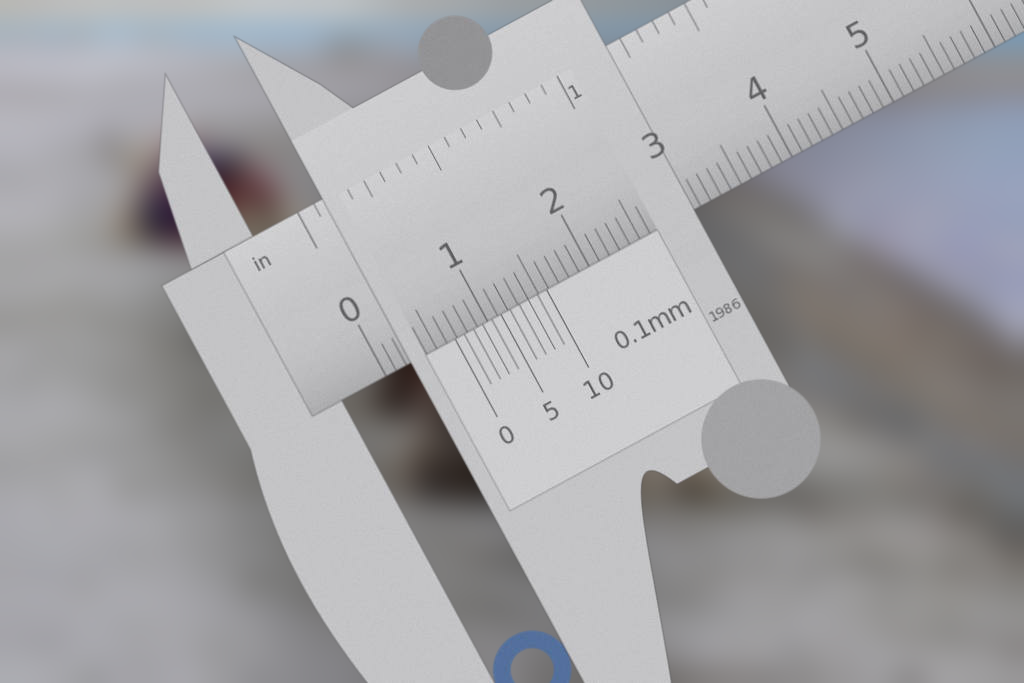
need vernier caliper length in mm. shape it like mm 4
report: mm 6.8
